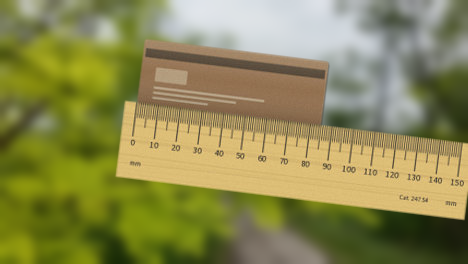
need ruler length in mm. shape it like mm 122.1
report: mm 85
